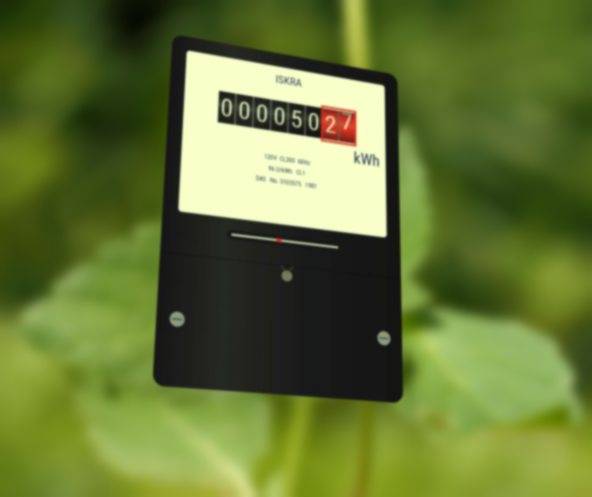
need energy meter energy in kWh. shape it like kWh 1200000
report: kWh 50.27
